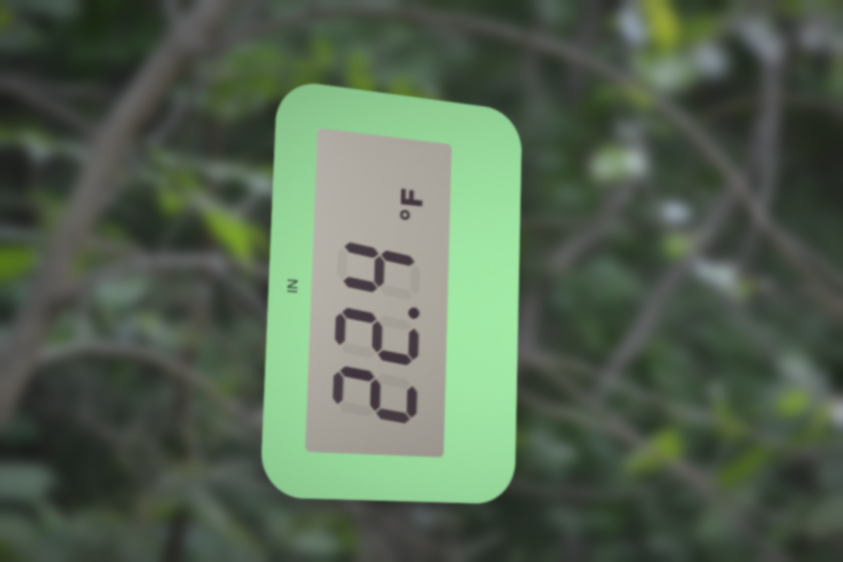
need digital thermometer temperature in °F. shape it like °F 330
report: °F 22.4
